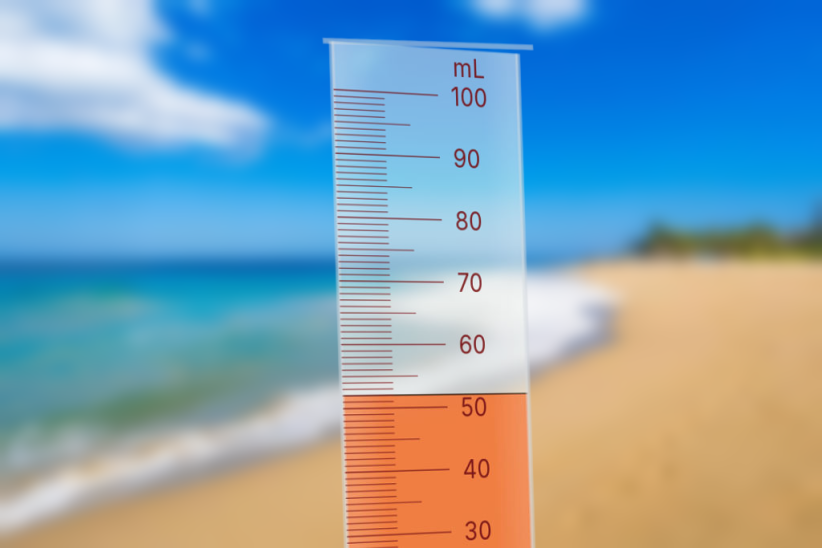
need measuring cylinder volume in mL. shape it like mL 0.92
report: mL 52
